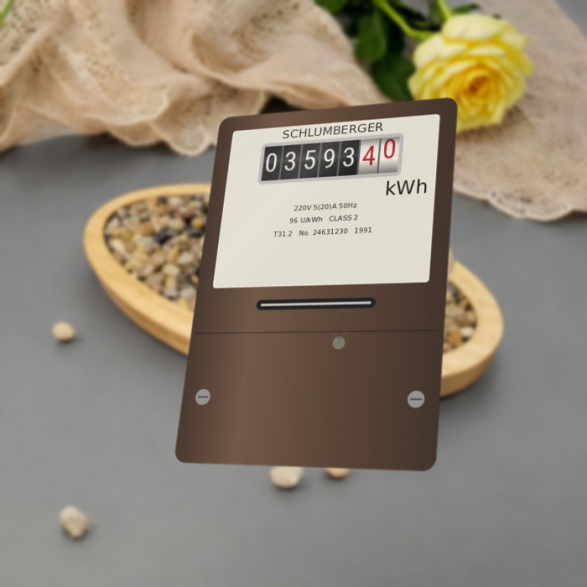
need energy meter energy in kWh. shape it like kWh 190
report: kWh 3593.40
